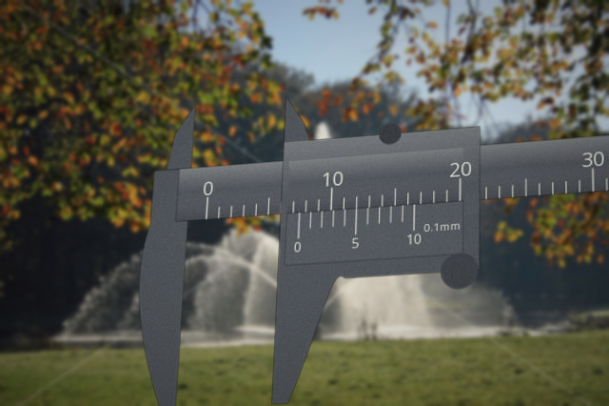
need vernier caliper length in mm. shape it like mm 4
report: mm 7.5
